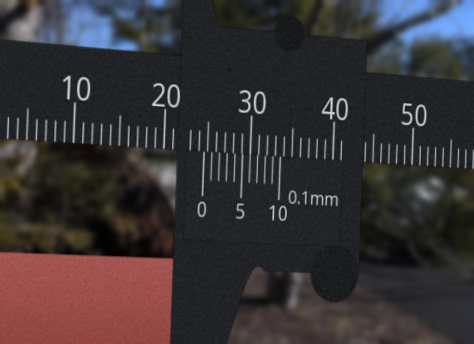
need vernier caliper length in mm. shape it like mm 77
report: mm 24.6
